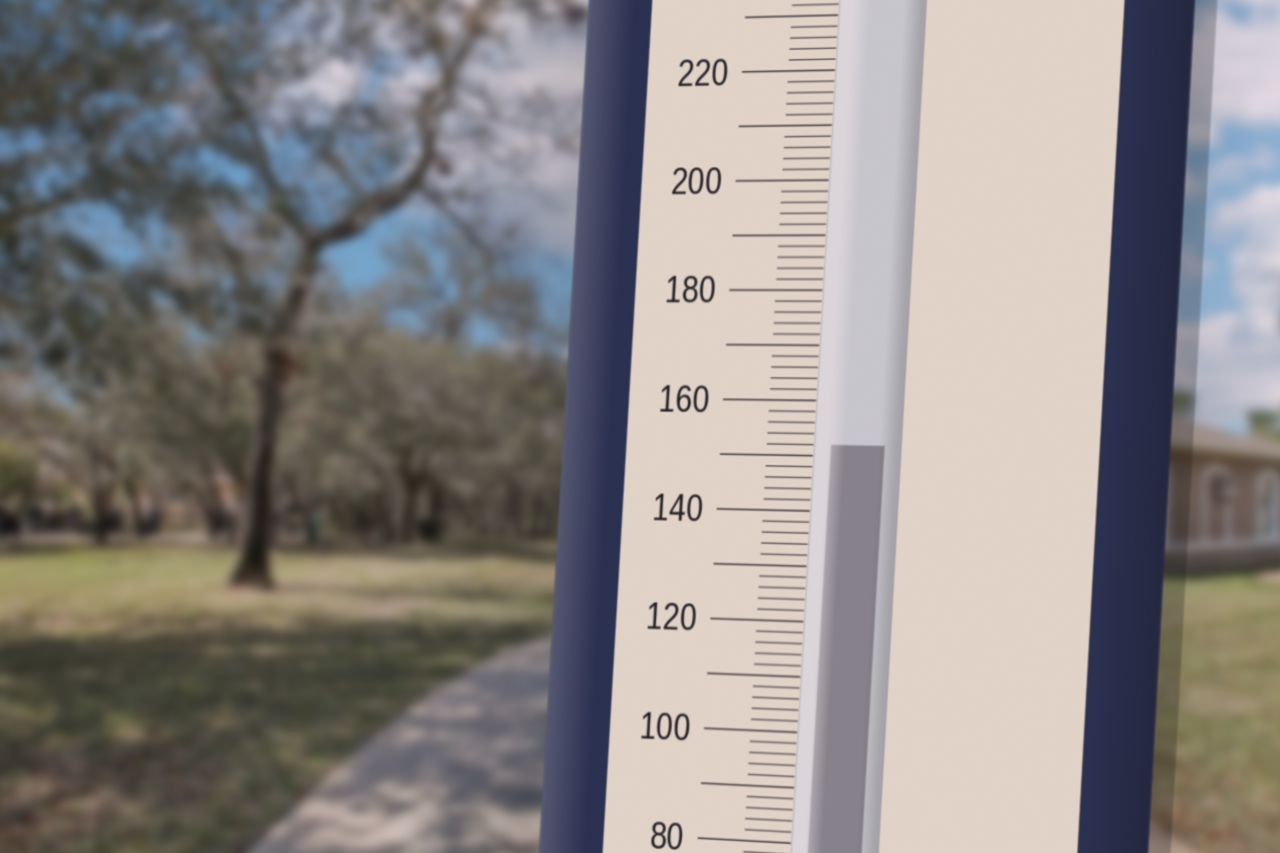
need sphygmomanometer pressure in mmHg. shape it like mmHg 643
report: mmHg 152
